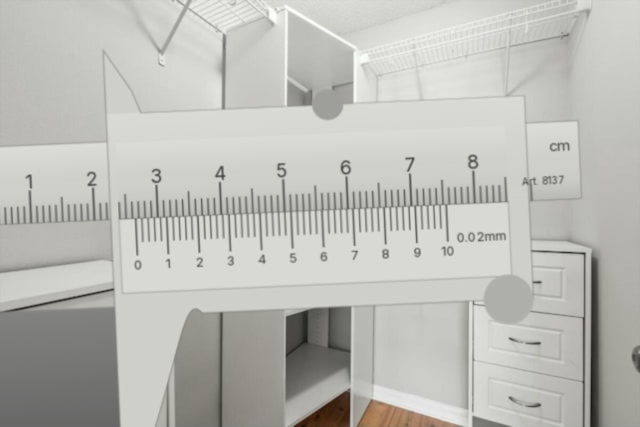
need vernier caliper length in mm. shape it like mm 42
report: mm 26.5
